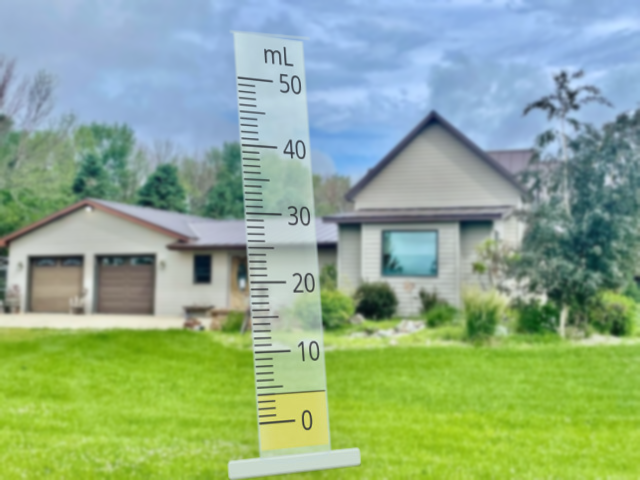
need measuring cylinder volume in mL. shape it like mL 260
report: mL 4
